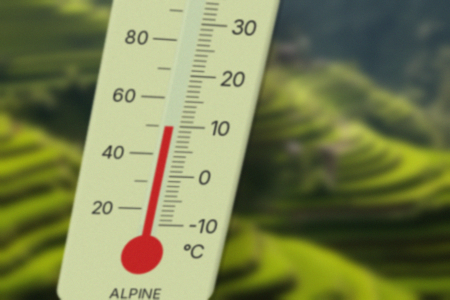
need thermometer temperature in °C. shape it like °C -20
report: °C 10
